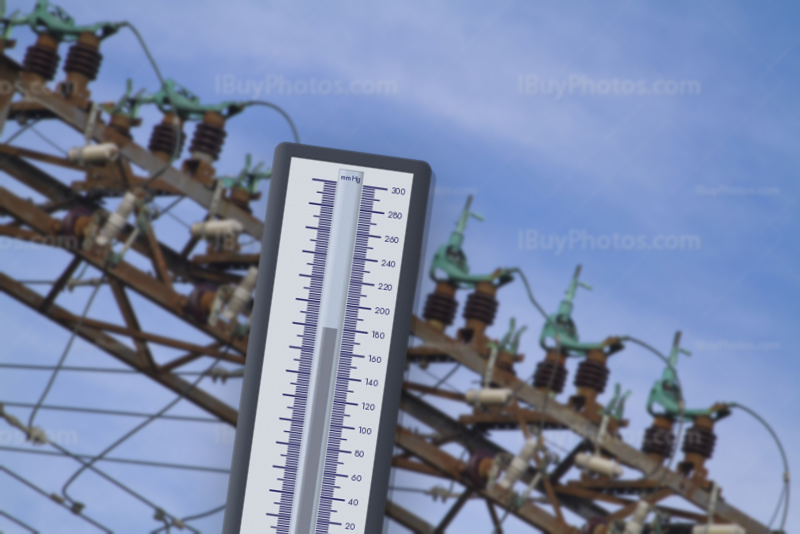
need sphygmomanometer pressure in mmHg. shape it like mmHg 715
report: mmHg 180
